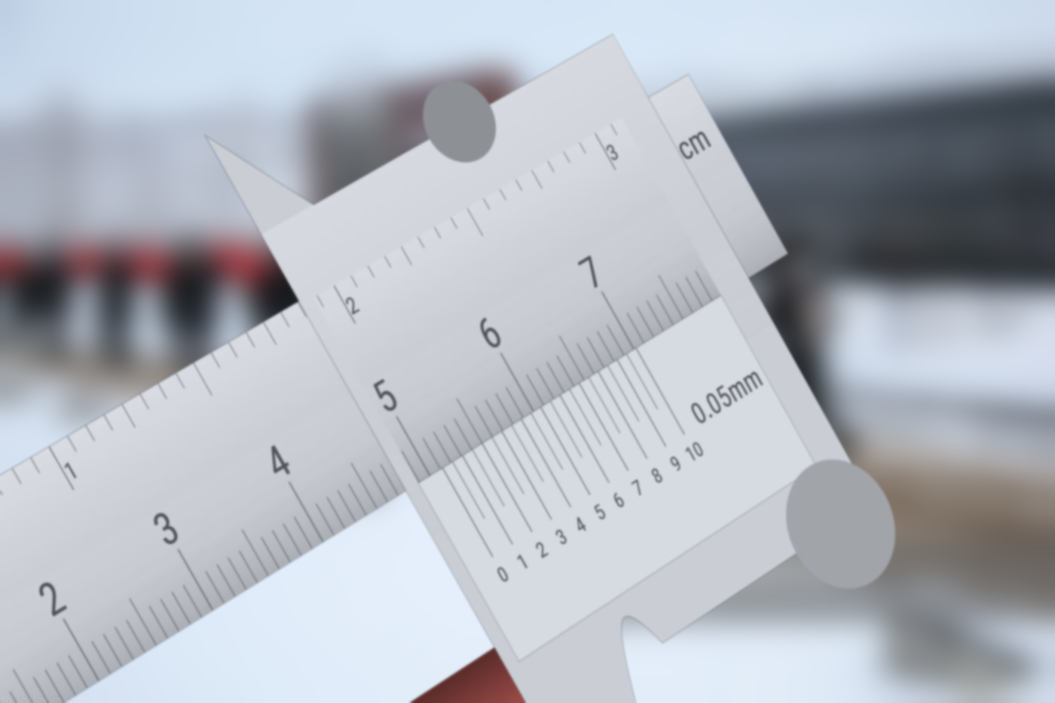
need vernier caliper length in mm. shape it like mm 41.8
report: mm 51.2
